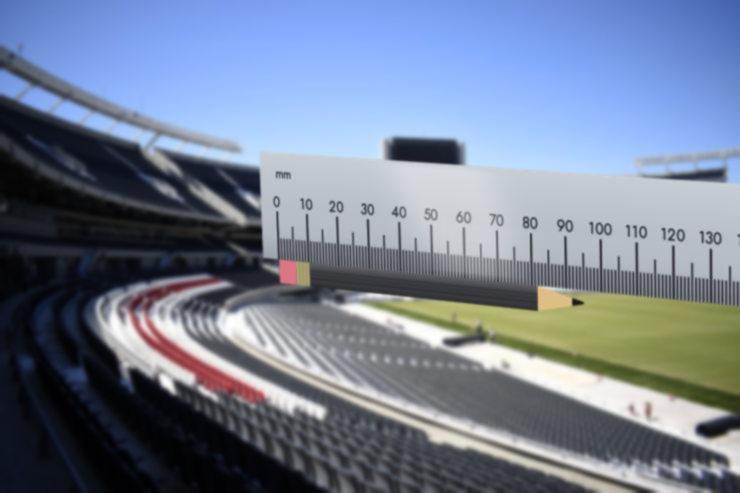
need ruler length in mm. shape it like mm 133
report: mm 95
